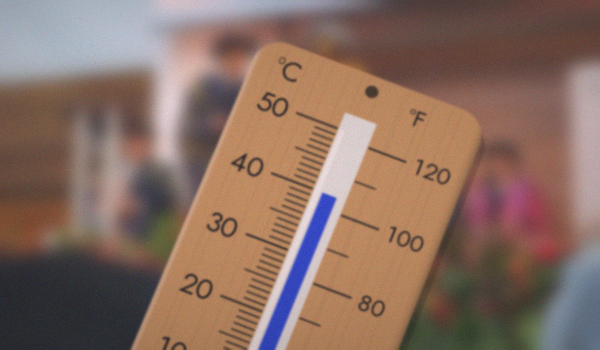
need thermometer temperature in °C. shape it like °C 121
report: °C 40
